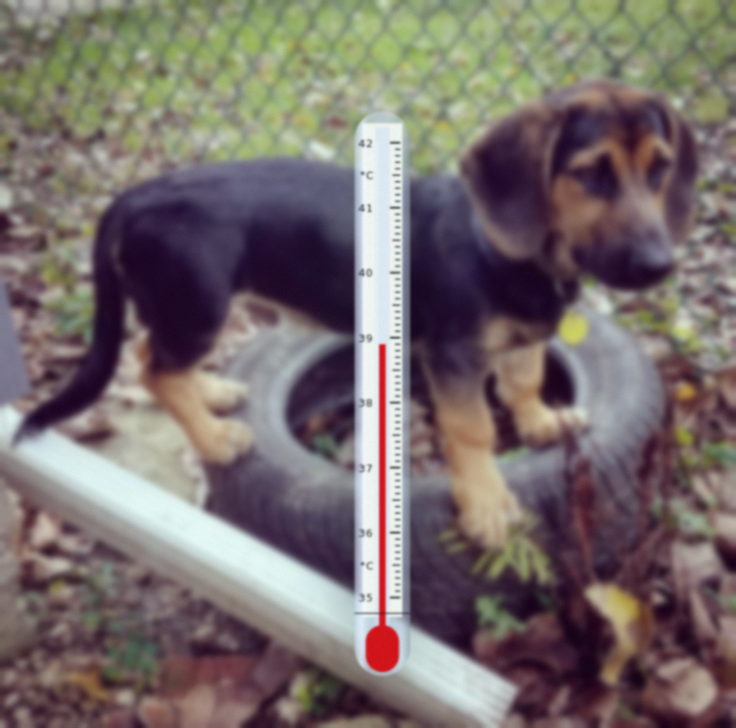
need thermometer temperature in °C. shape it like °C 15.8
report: °C 38.9
